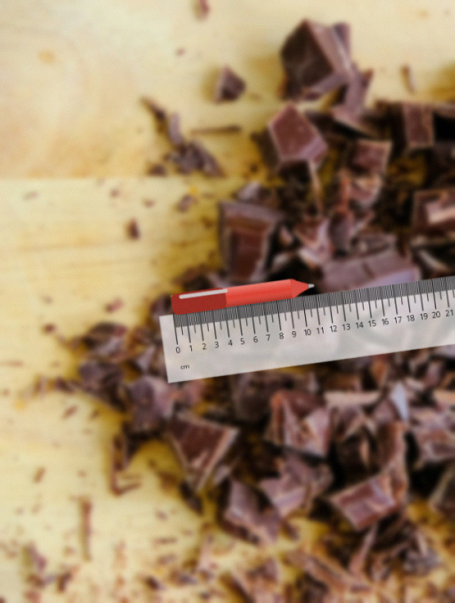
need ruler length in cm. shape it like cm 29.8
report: cm 11
